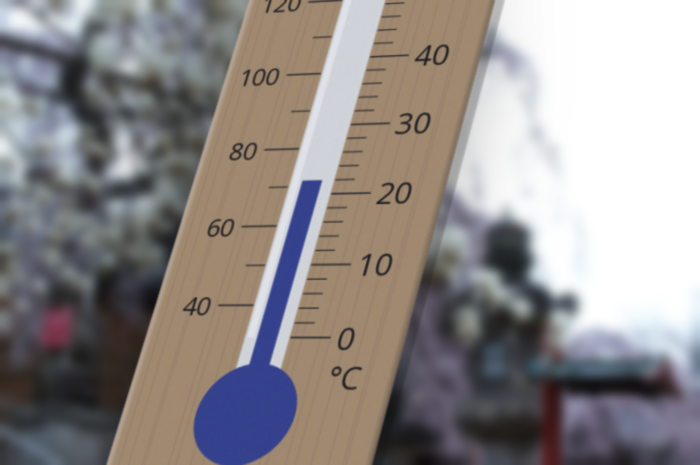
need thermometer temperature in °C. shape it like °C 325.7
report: °C 22
